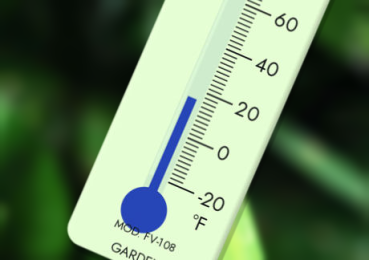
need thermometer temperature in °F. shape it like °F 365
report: °F 16
